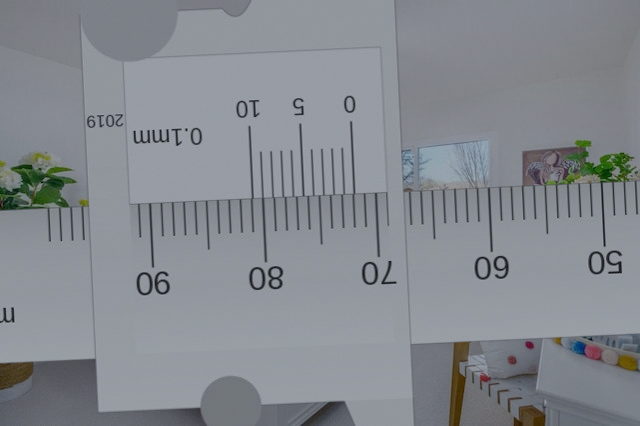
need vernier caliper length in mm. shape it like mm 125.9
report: mm 71.9
